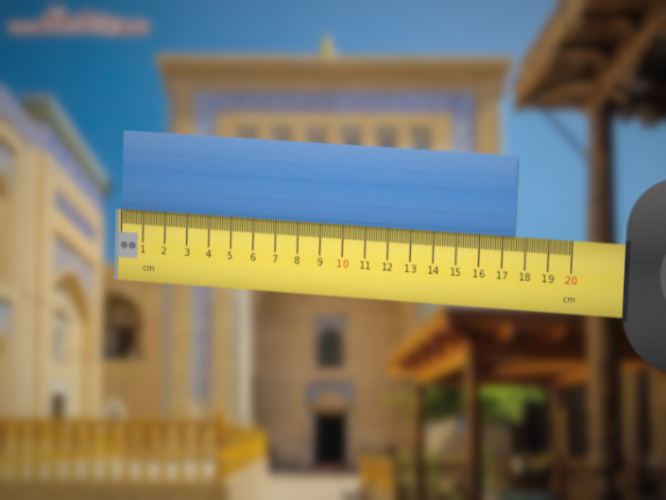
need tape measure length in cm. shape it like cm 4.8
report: cm 17.5
